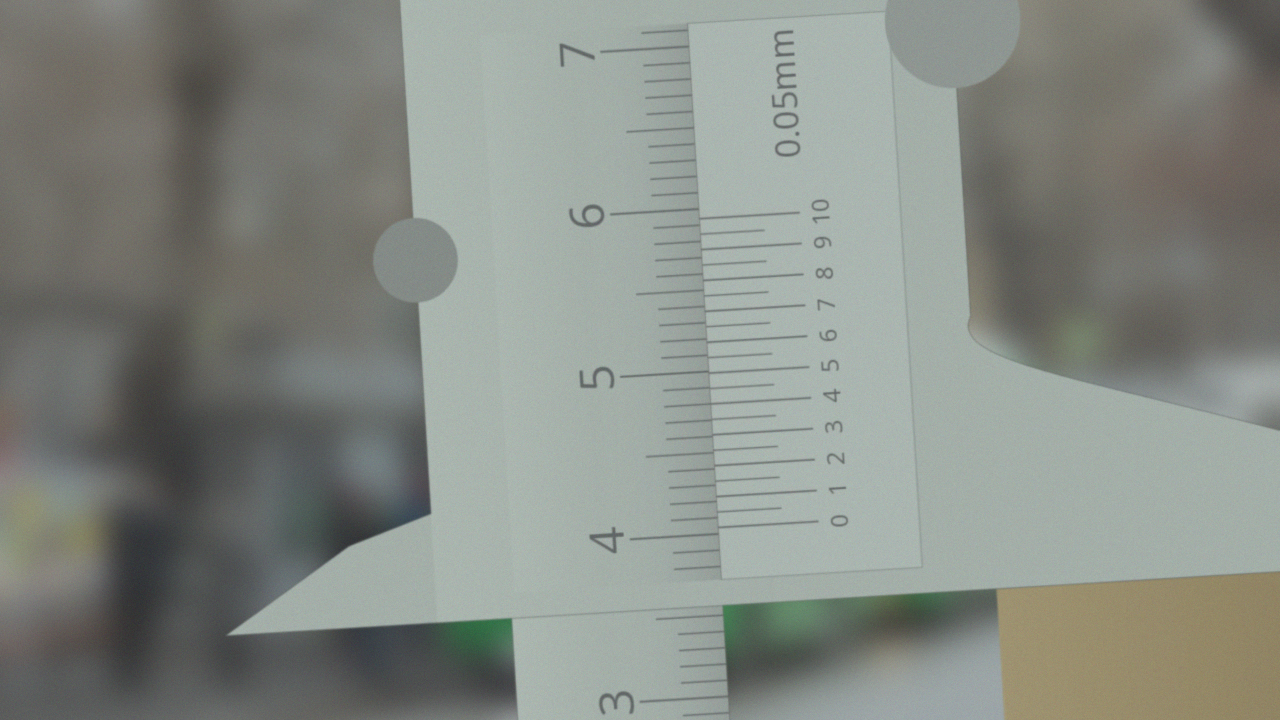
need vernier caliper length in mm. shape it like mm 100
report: mm 40.4
